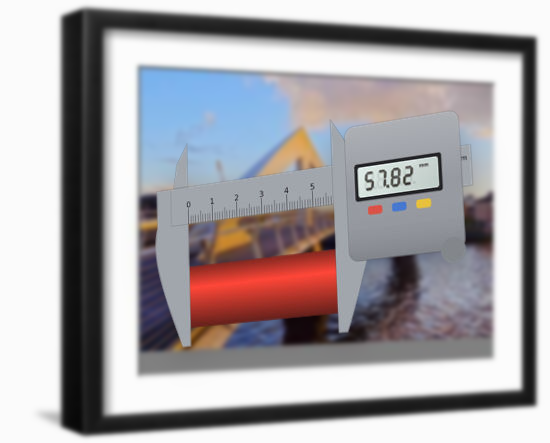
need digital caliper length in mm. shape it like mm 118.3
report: mm 57.82
